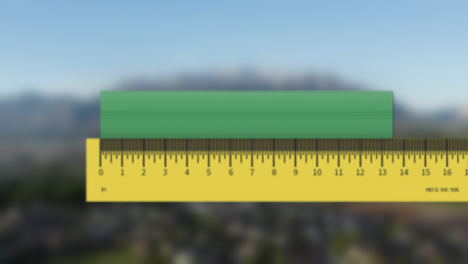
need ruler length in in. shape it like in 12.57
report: in 13.5
